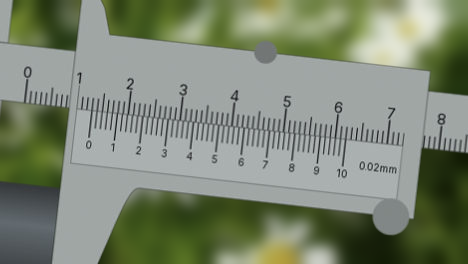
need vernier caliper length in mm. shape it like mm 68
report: mm 13.0
